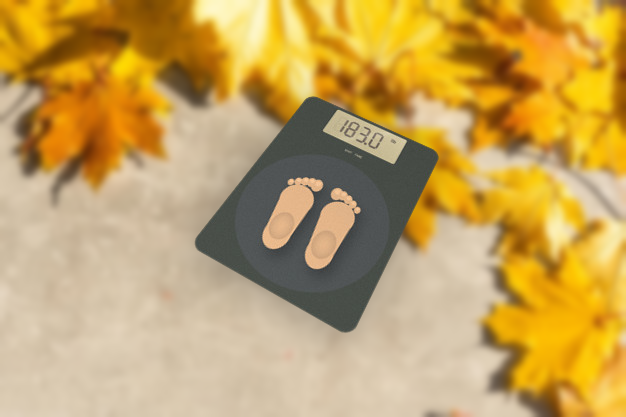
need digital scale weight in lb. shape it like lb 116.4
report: lb 183.0
